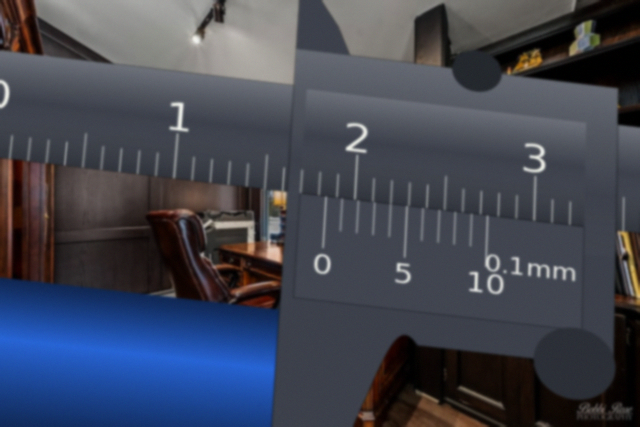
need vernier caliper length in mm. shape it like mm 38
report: mm 18.4
